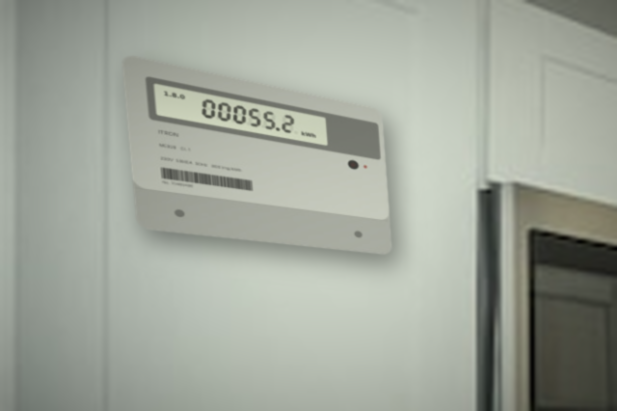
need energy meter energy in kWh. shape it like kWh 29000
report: kWh 55.2
